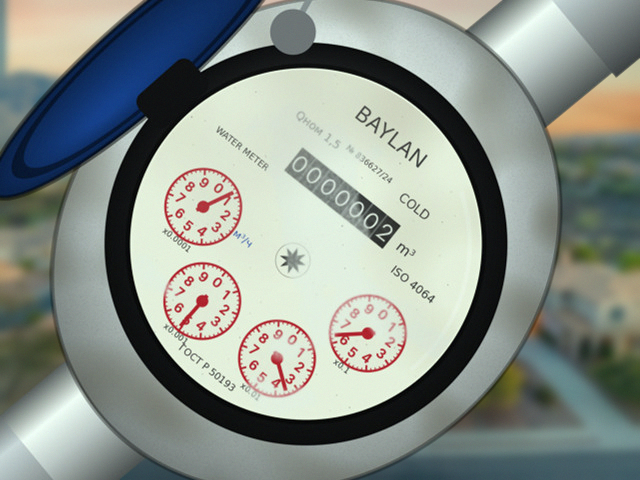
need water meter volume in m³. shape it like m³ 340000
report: m³ 2.6350
